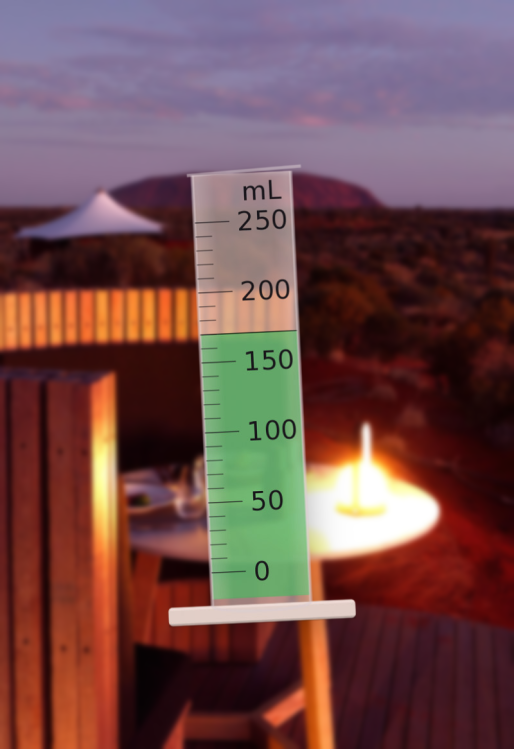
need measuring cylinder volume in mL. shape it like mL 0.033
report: mL 170
